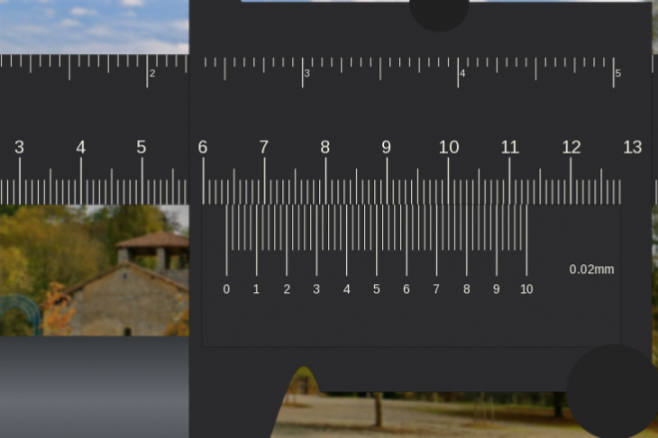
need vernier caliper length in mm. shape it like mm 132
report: mm 63.8
